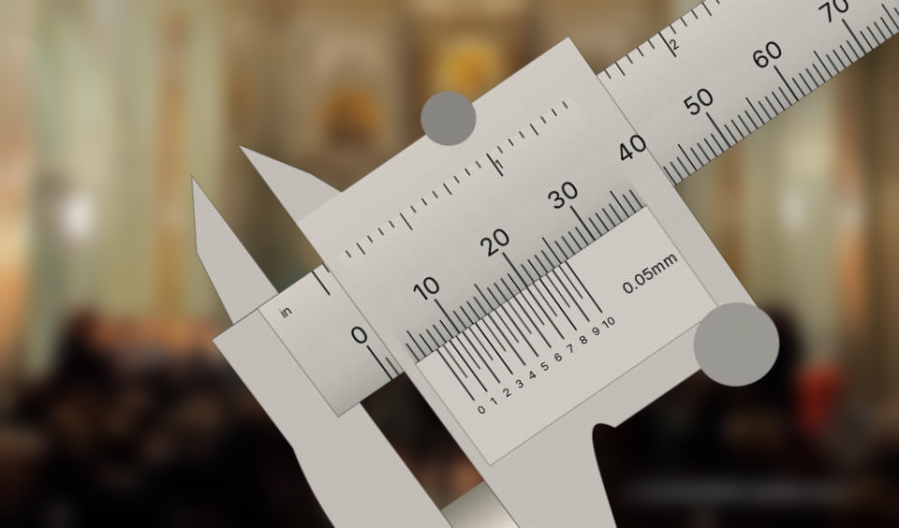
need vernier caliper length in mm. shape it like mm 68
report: mm 6.6
